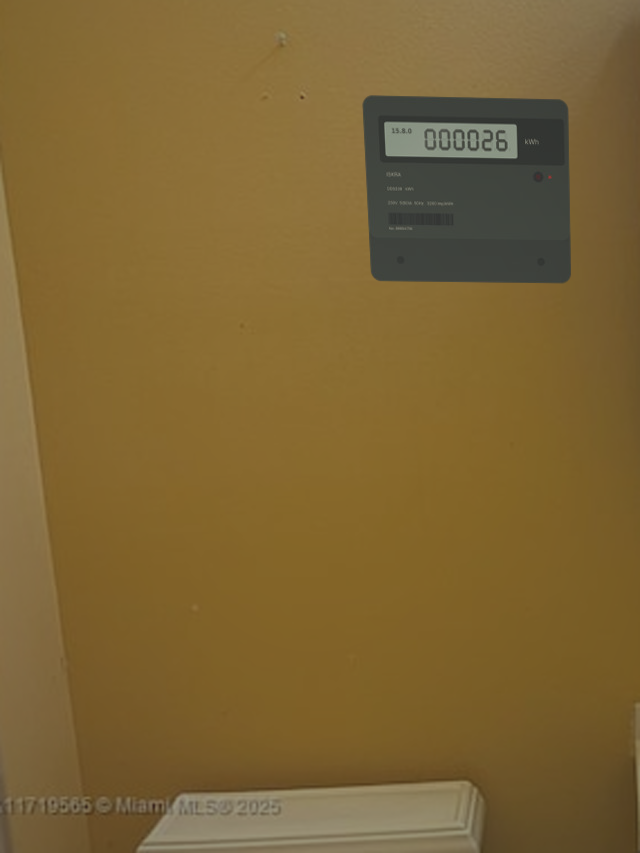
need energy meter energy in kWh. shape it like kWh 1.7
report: kWh 26
